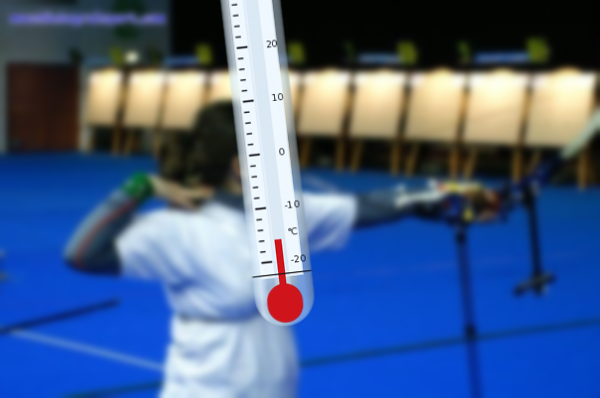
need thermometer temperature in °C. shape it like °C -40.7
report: °C -16
